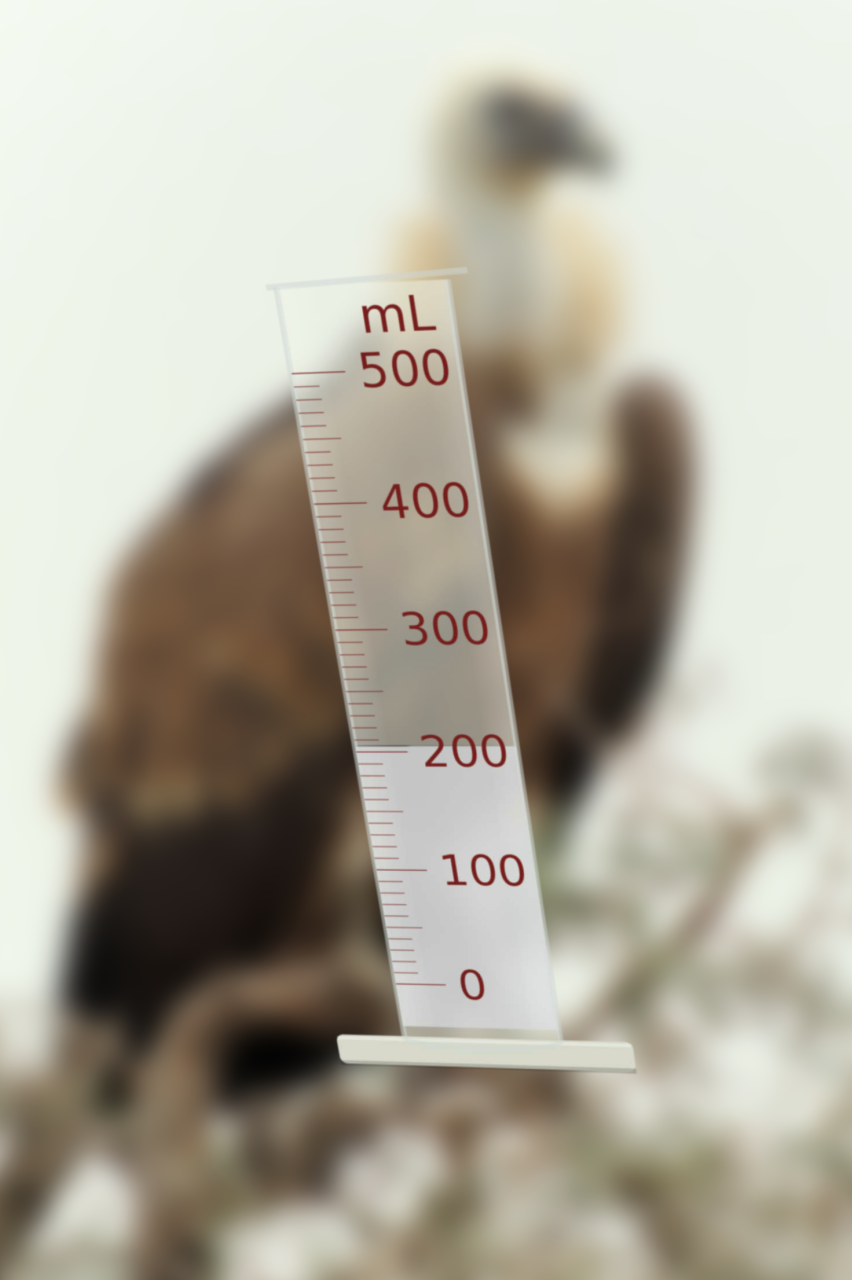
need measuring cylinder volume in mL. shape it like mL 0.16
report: mL 205
